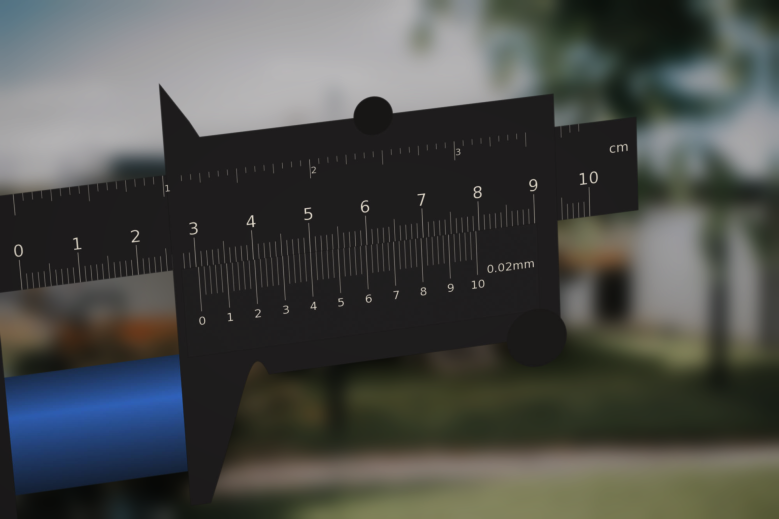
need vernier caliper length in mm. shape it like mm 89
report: mm 30.4
